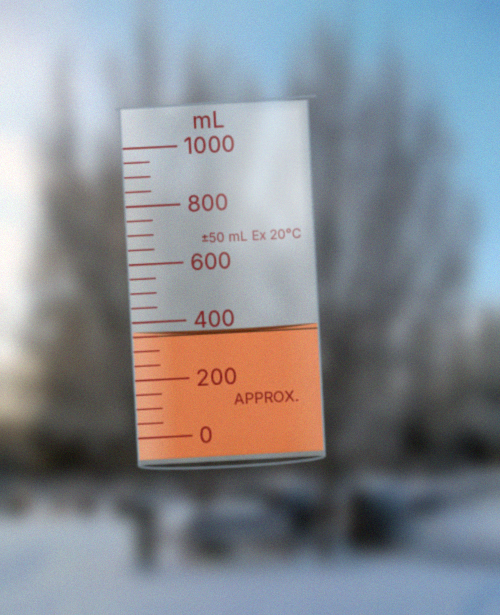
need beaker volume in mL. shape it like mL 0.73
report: mL 350
